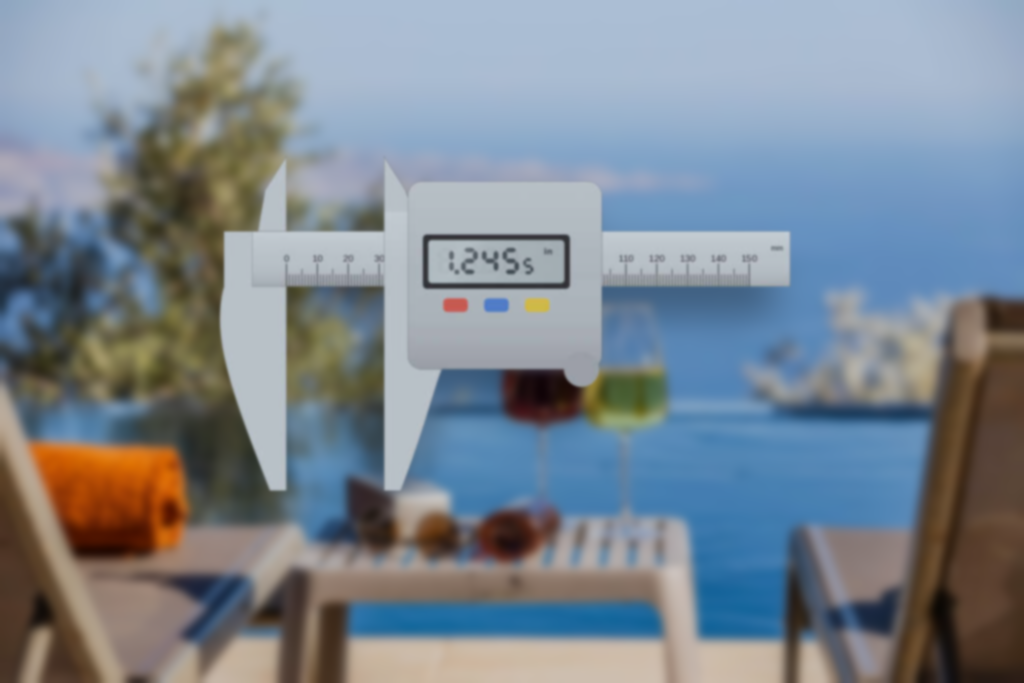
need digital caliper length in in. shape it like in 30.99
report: in 1.2455
